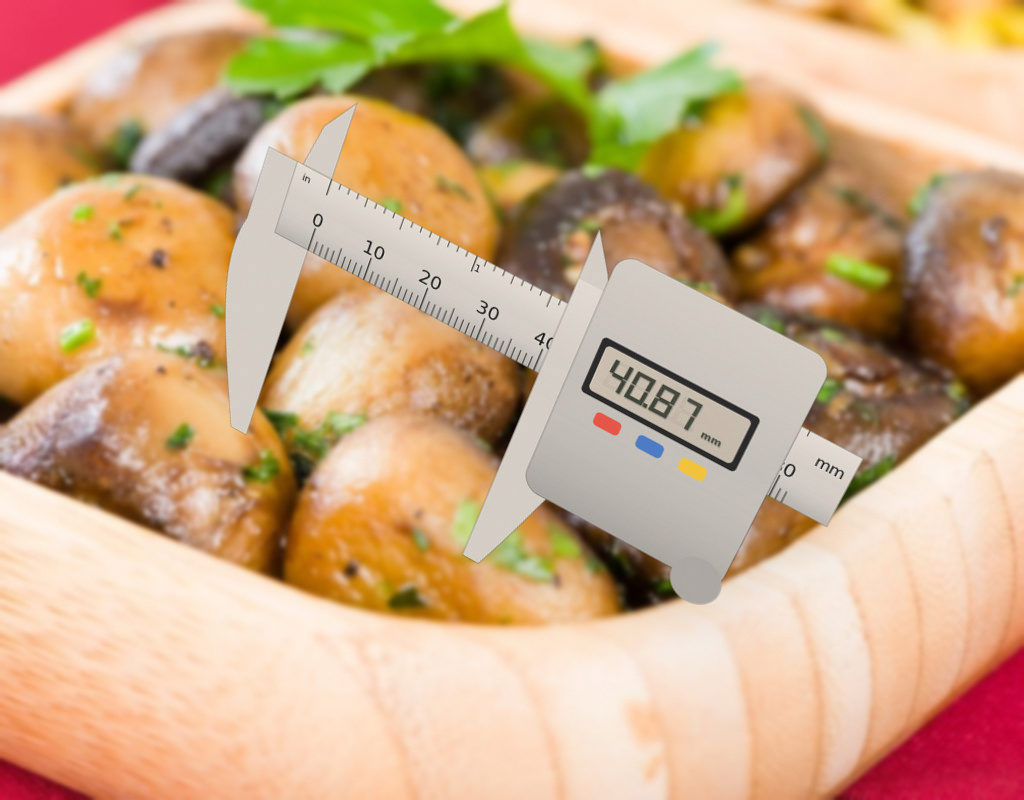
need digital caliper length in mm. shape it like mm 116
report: mm 40.87
